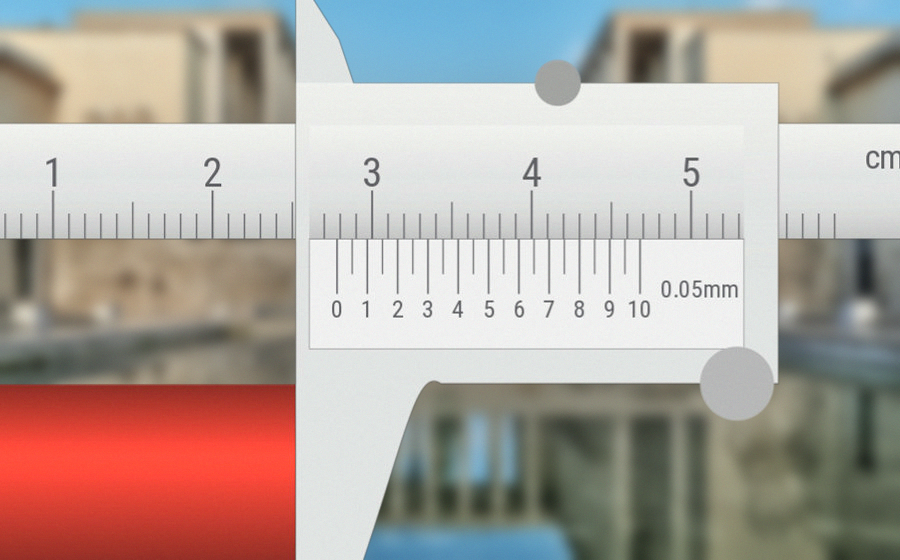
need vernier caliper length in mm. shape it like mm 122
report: mm 27.8
